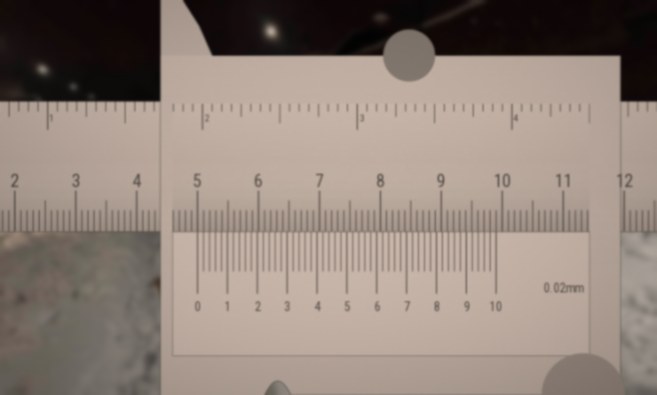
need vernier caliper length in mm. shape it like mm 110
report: mm 50.0
